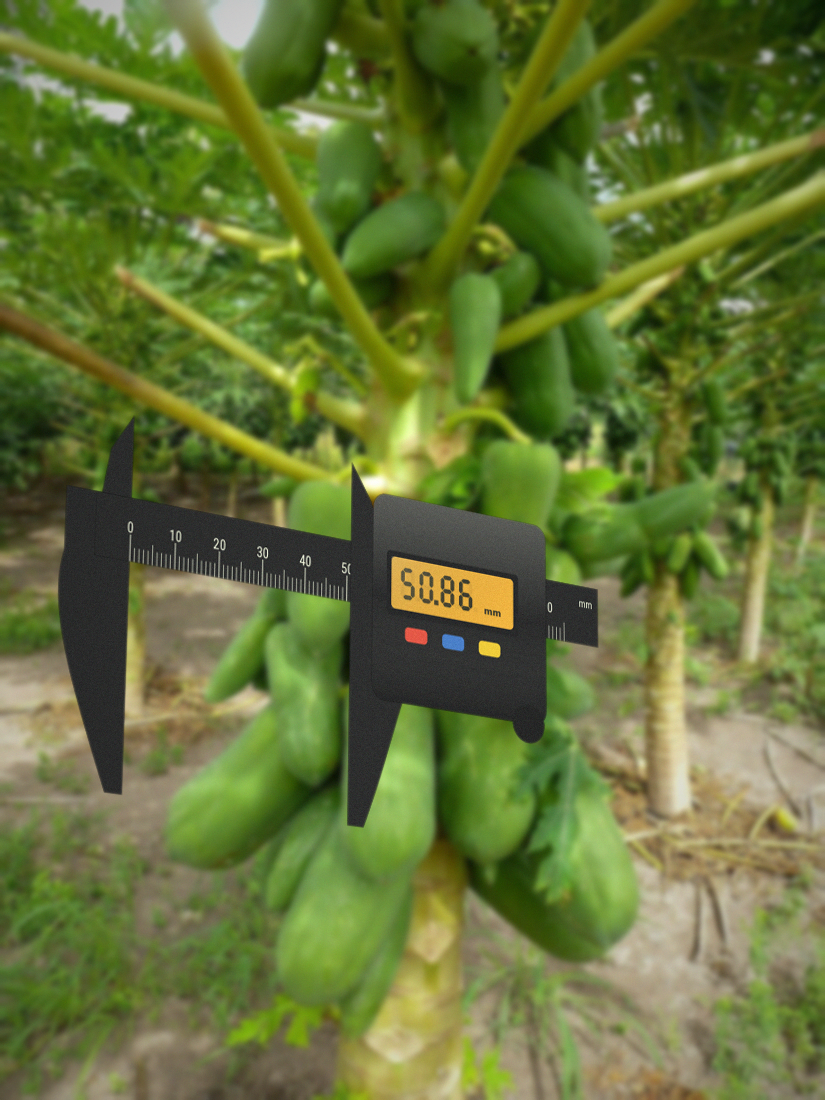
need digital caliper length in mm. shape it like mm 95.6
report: mm 50.86
